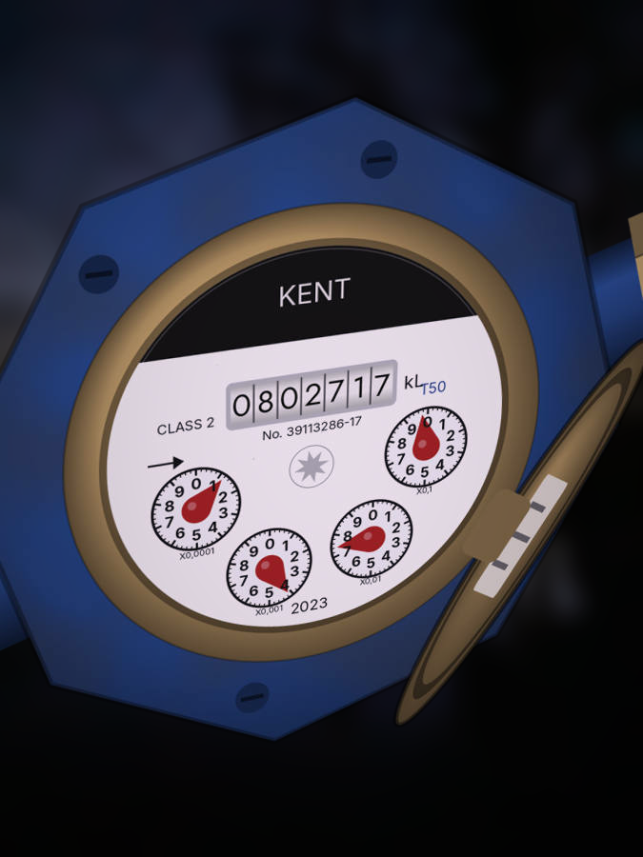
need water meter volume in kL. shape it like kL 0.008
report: kL 802716.9741
